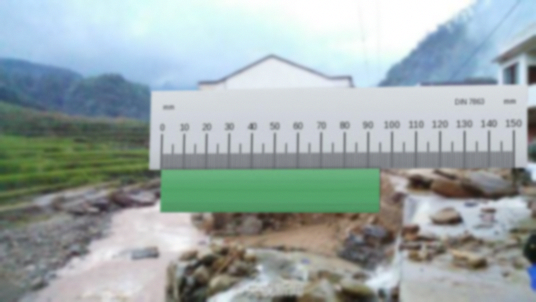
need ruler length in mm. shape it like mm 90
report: mm 95
